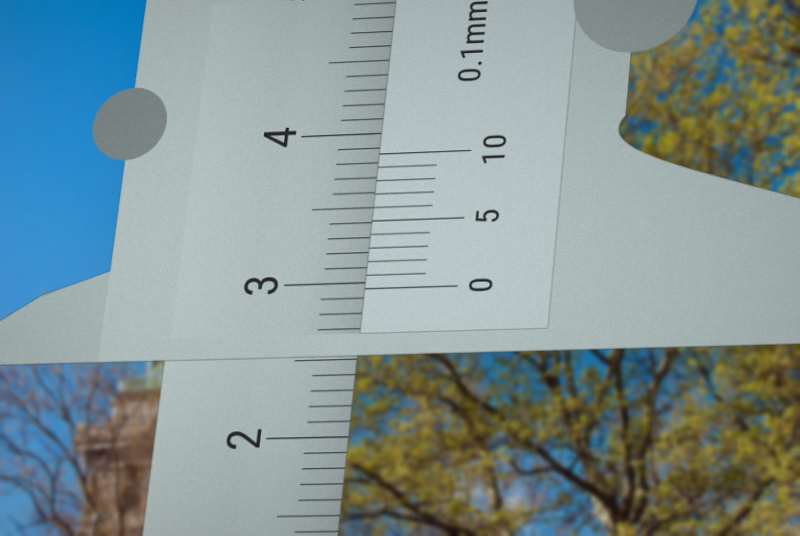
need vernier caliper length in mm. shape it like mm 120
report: mm 29.6
